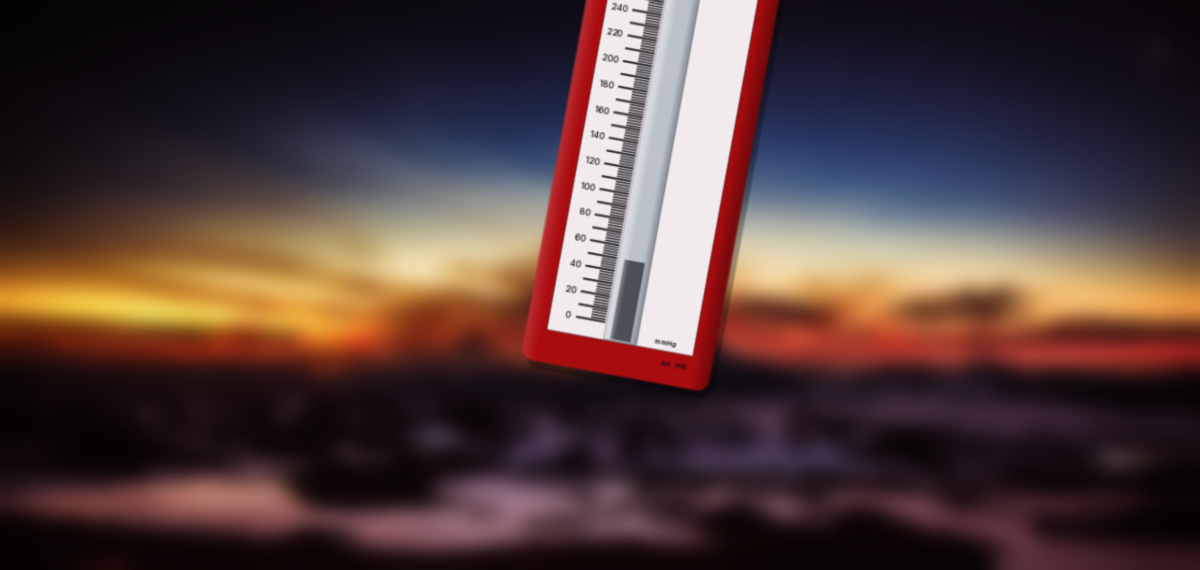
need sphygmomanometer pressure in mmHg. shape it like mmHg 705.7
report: mmHg 50
